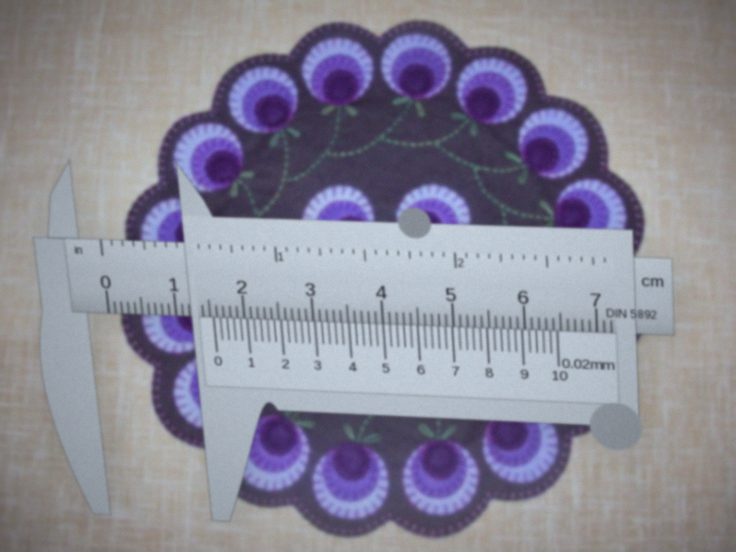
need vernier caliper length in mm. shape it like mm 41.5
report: mm 15.5
